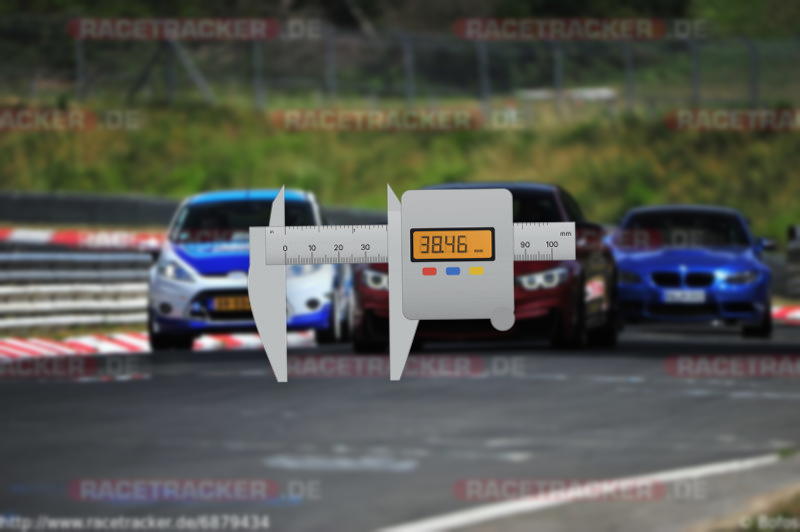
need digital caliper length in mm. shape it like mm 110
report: mm 38.46
